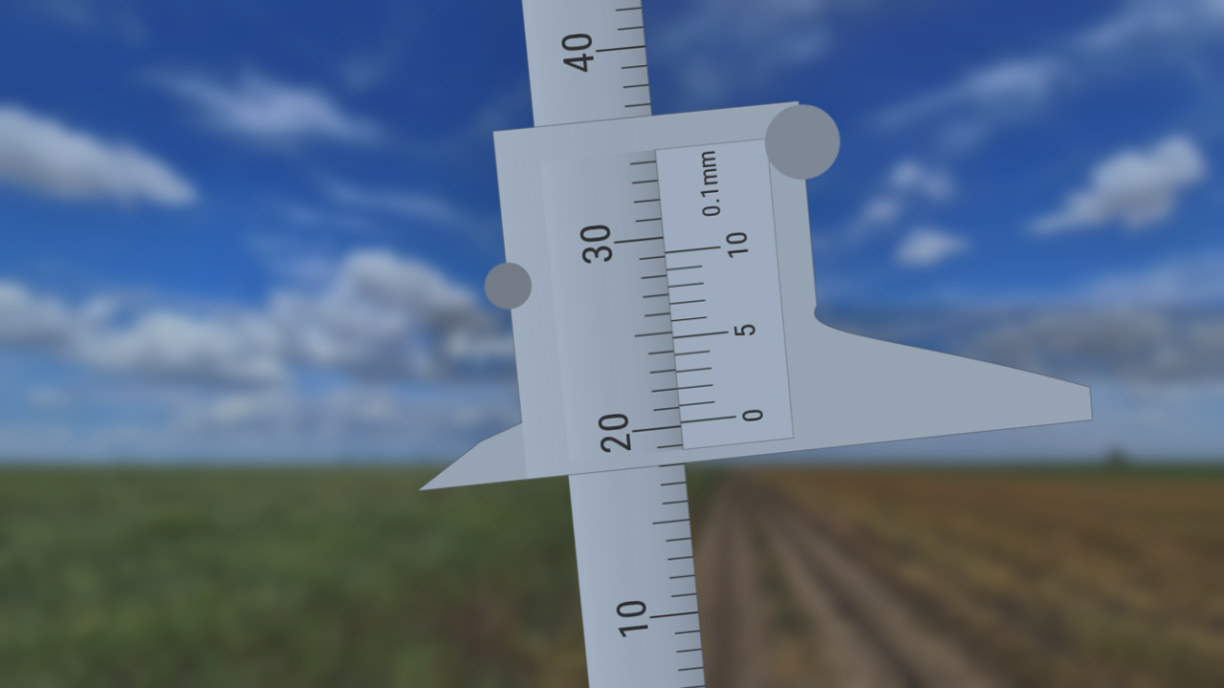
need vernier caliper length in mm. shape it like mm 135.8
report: mm 20.2
